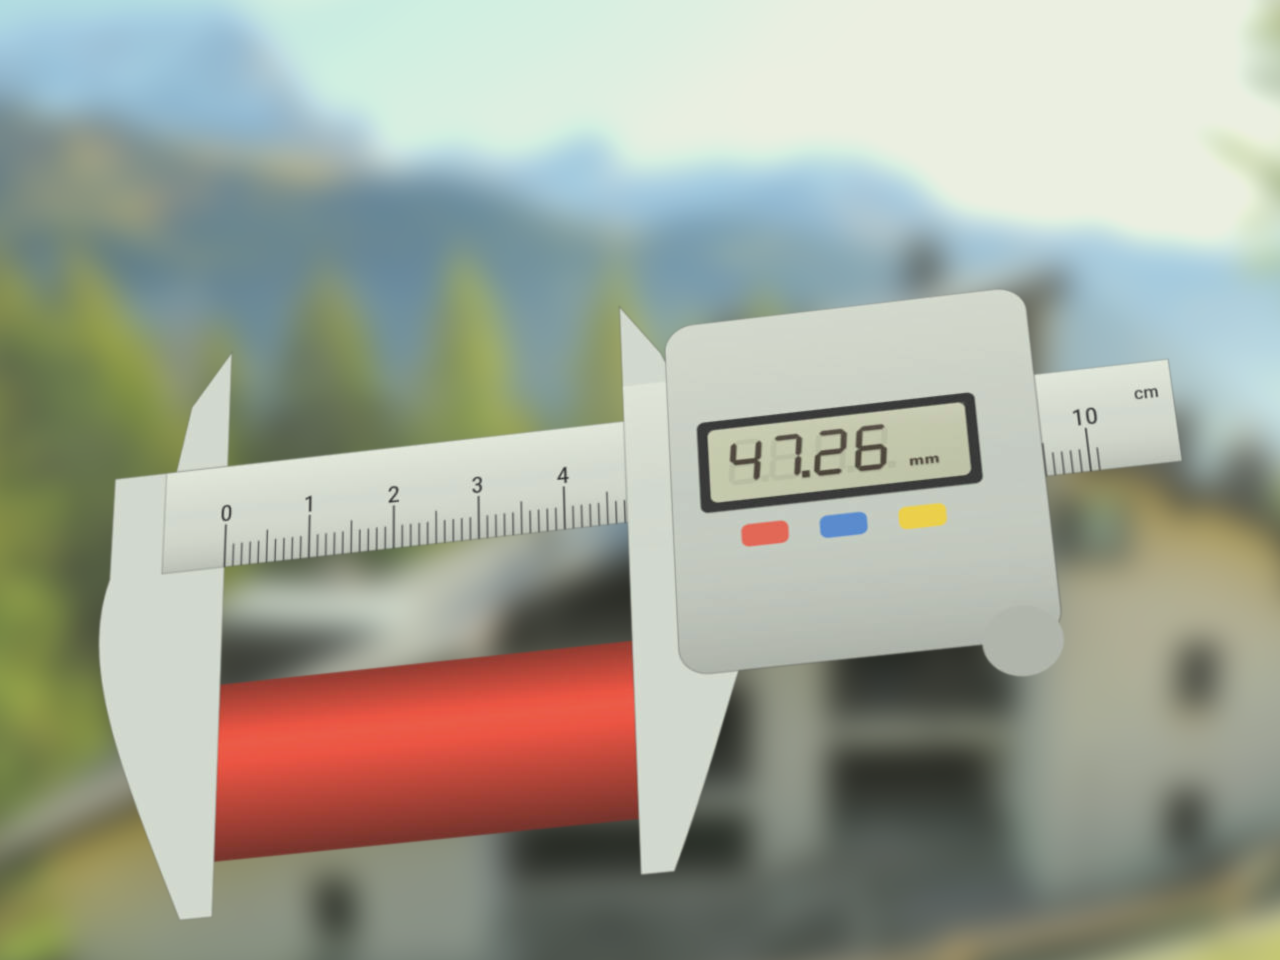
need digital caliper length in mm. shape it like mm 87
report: mm 47.26
